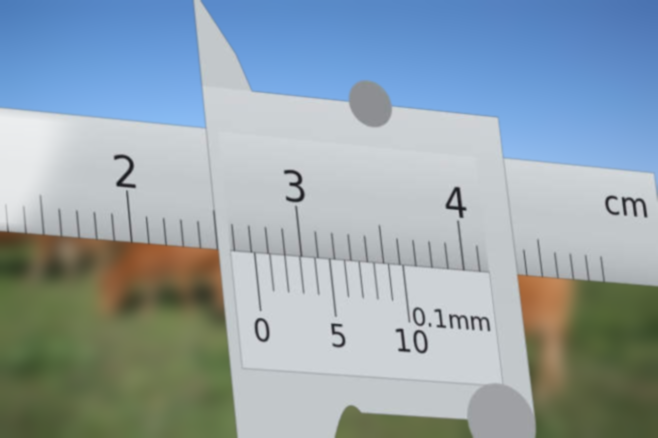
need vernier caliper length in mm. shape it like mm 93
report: mm 27.2
